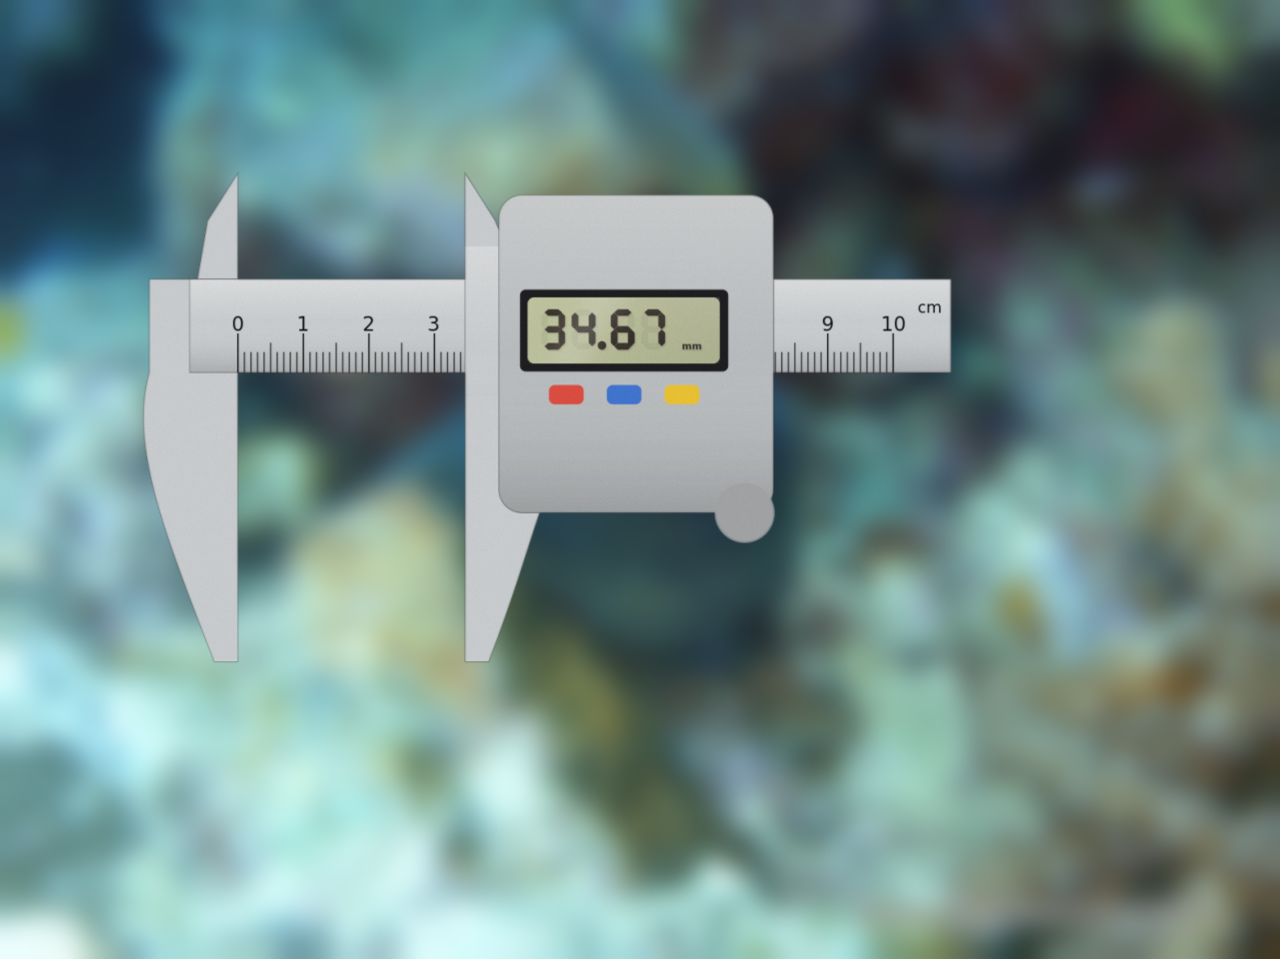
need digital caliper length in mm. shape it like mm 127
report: mm 34.67
